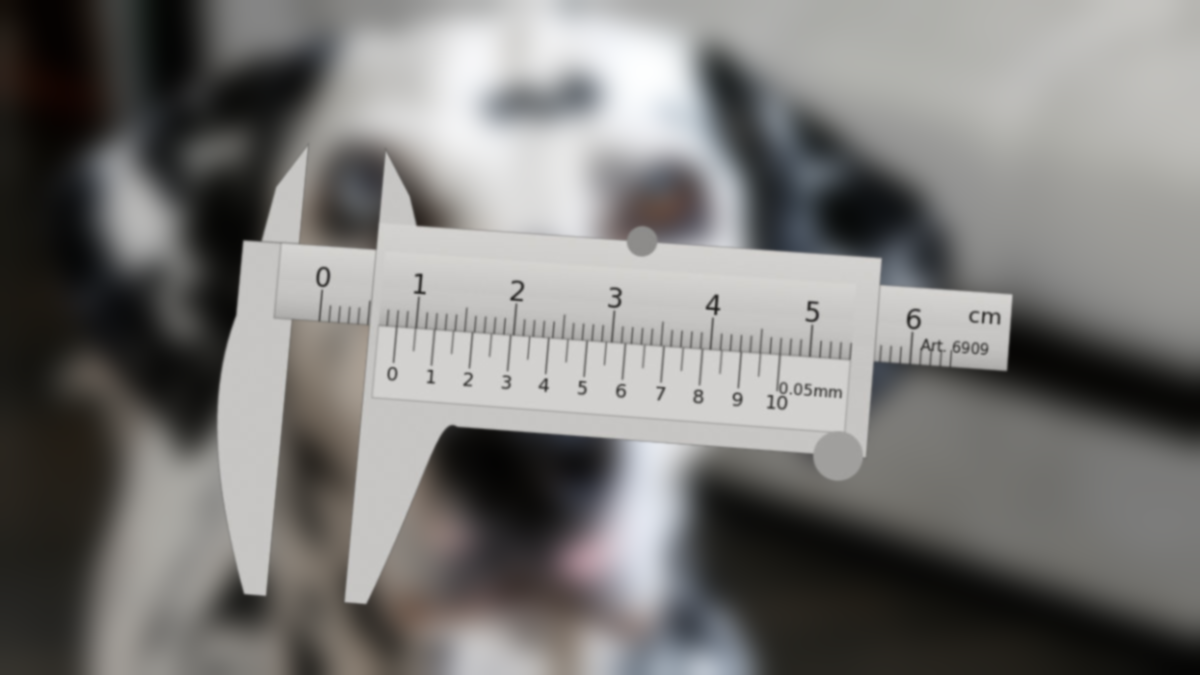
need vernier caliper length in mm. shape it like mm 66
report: mm 8.0
